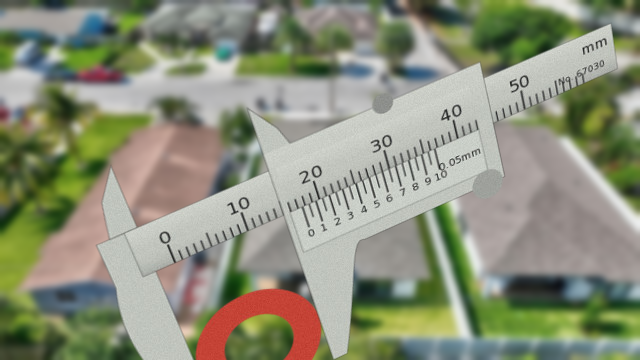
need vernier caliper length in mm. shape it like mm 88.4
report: mm 17.6
